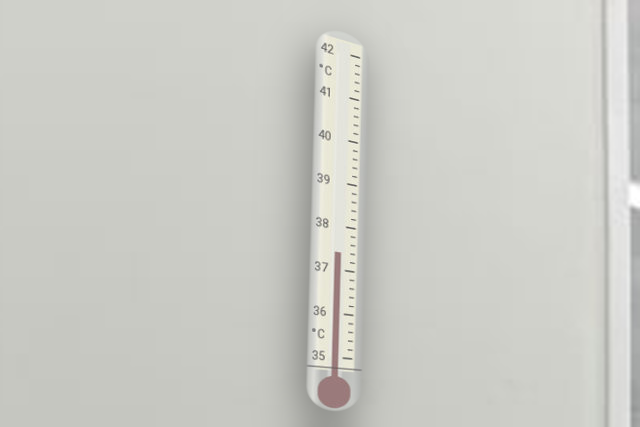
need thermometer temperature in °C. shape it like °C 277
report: °C 37.4
